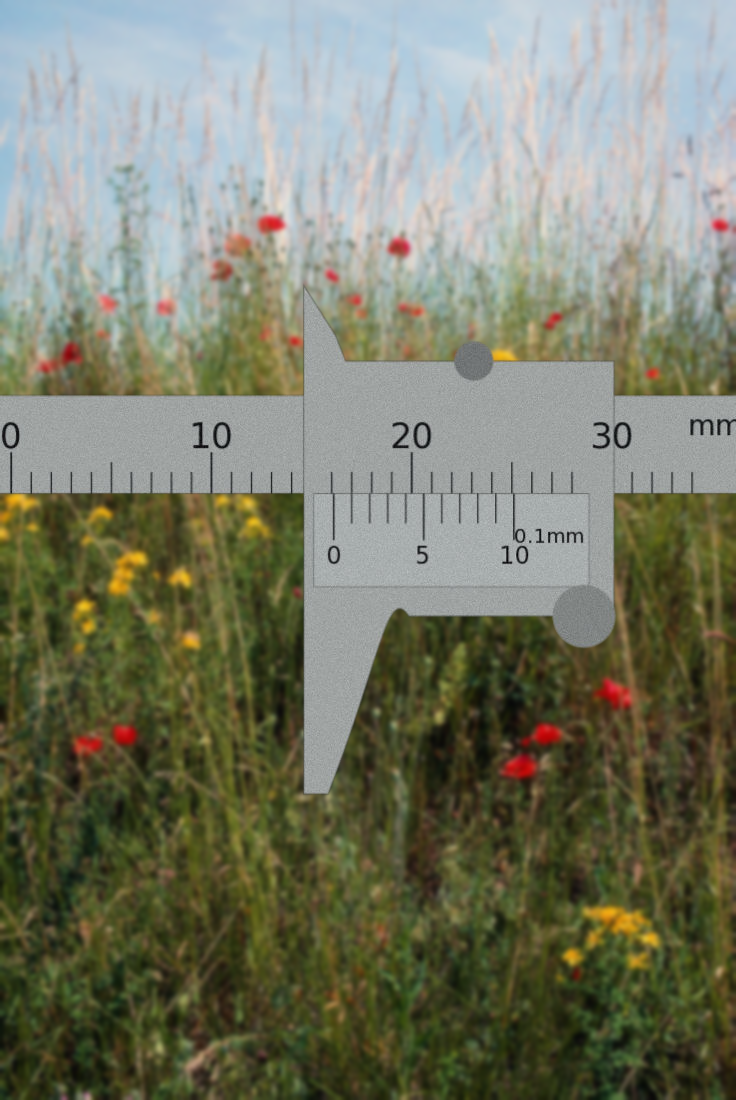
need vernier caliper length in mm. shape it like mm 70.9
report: mm 16.1
